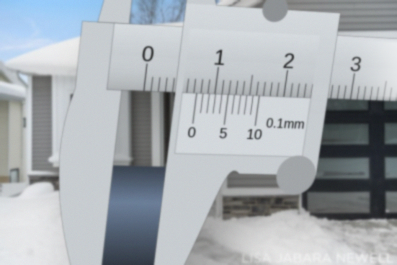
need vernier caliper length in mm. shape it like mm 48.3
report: mm 7.4
